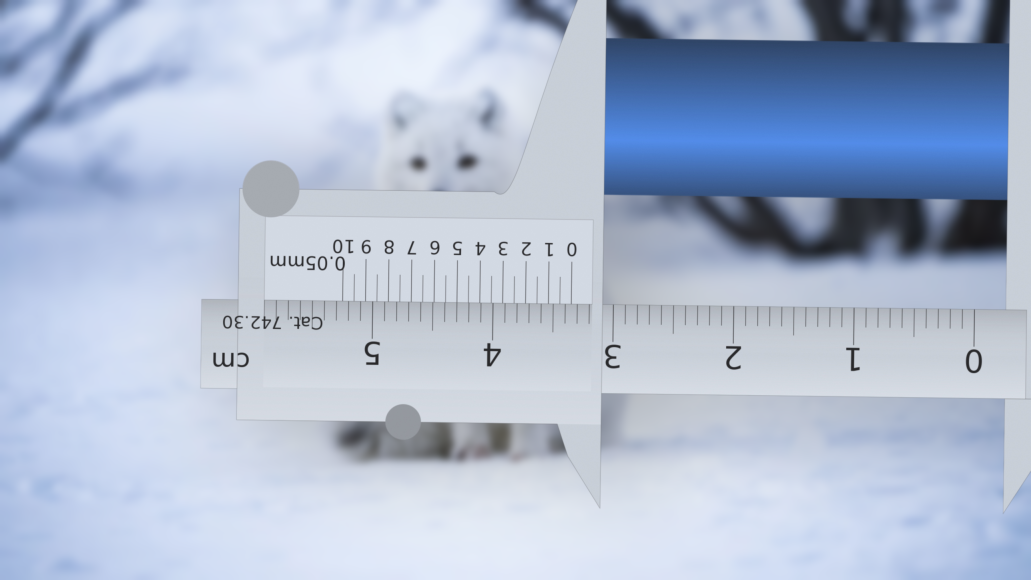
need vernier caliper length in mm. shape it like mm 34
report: mm 33.5
